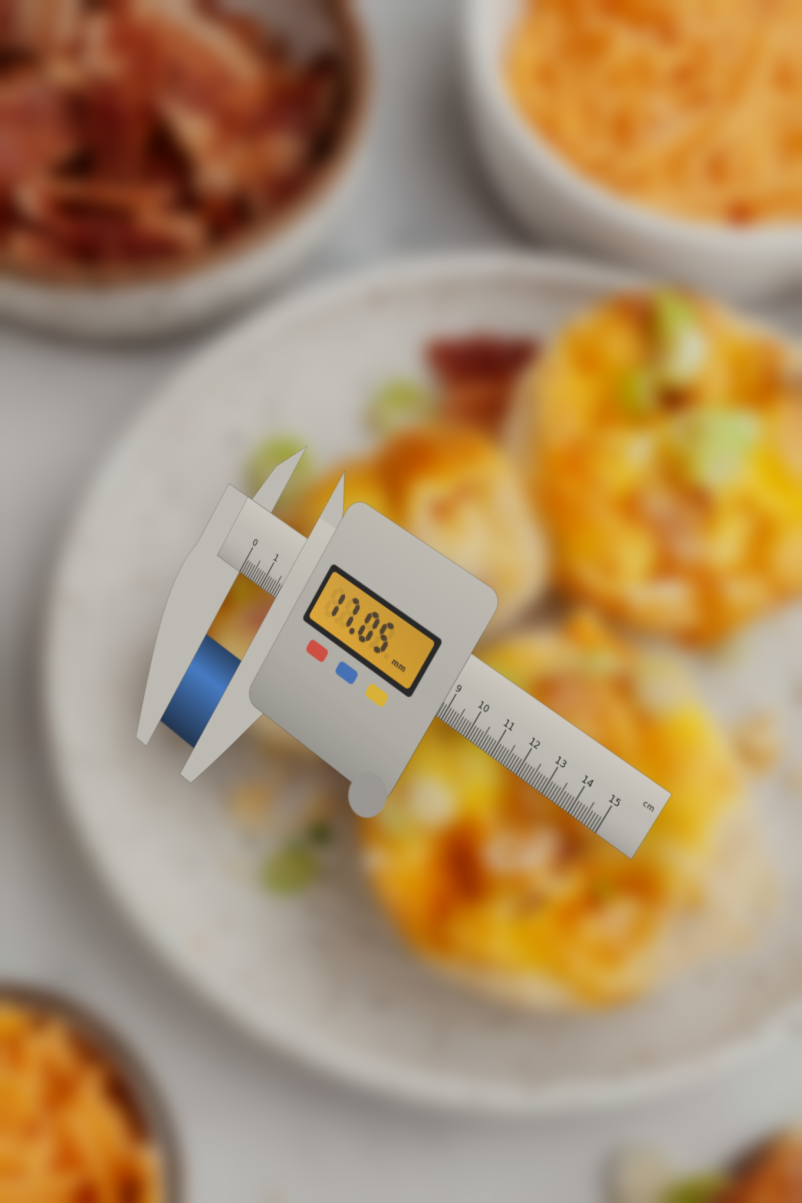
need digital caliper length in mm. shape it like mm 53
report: mm 17.05
